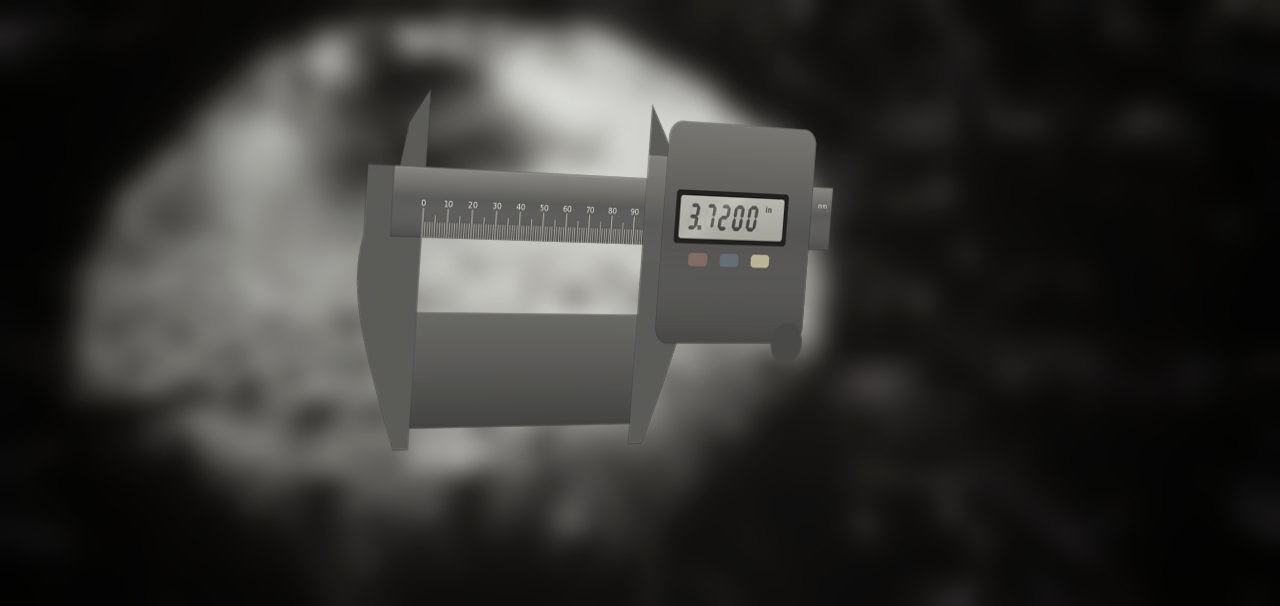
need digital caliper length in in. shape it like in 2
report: in 3.7200
